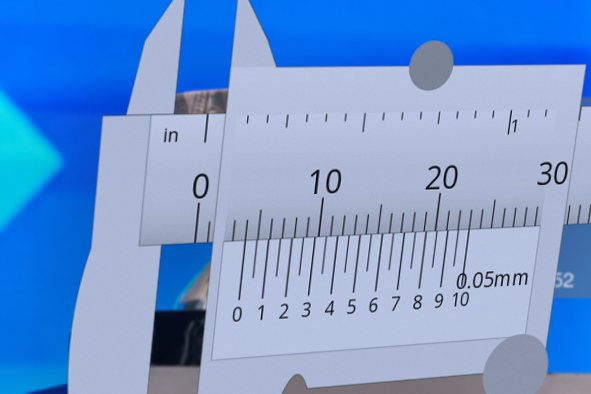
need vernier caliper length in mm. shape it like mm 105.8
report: mm 4.0
